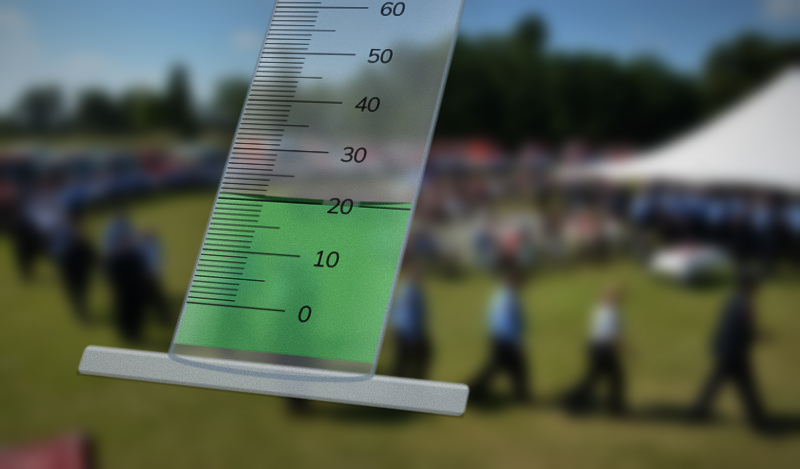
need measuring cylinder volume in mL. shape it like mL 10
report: mL 20
